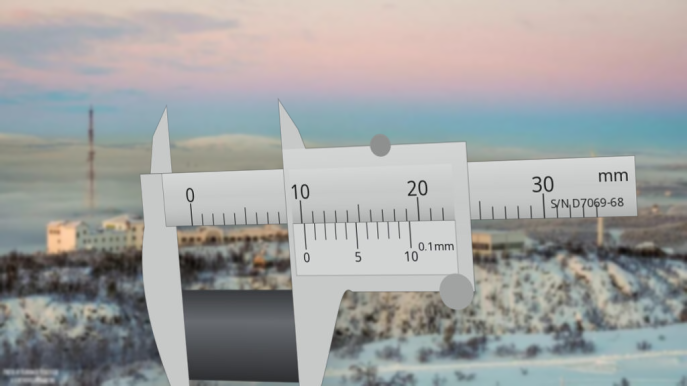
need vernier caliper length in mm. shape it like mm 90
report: mm 10.2
